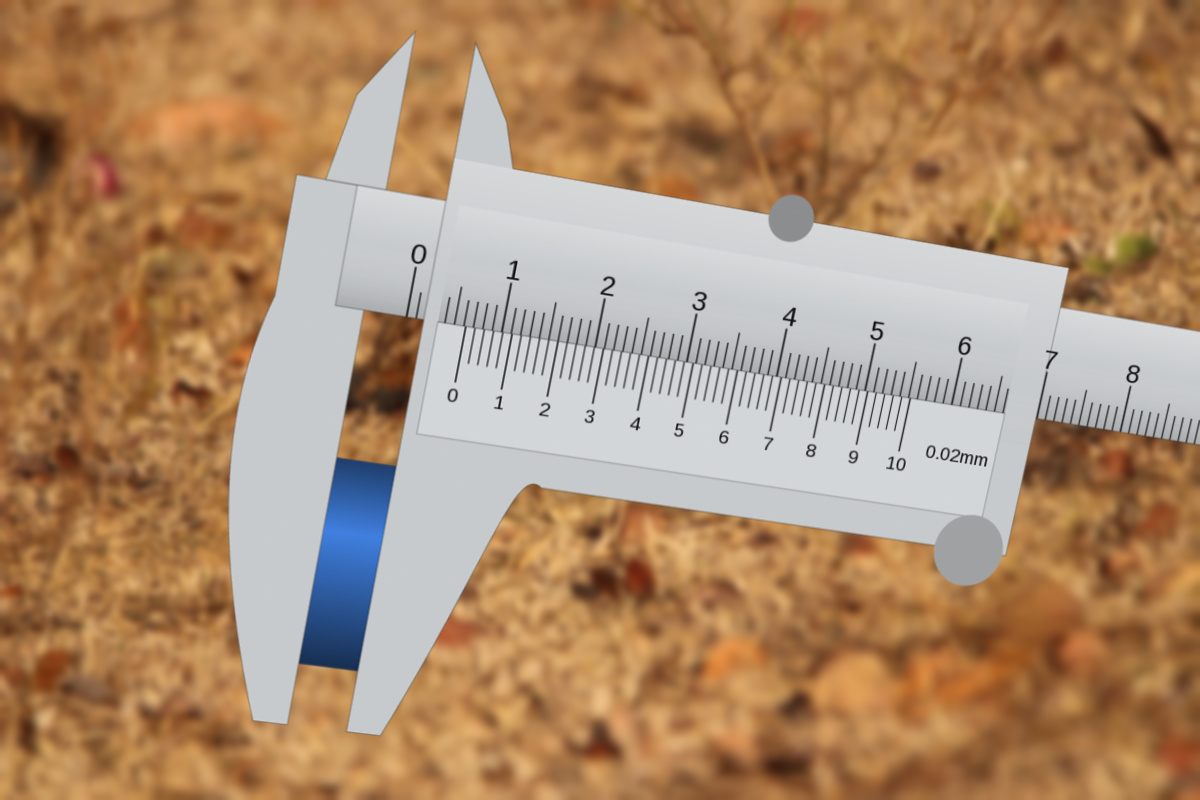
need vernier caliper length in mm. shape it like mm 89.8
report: mm 6.2
